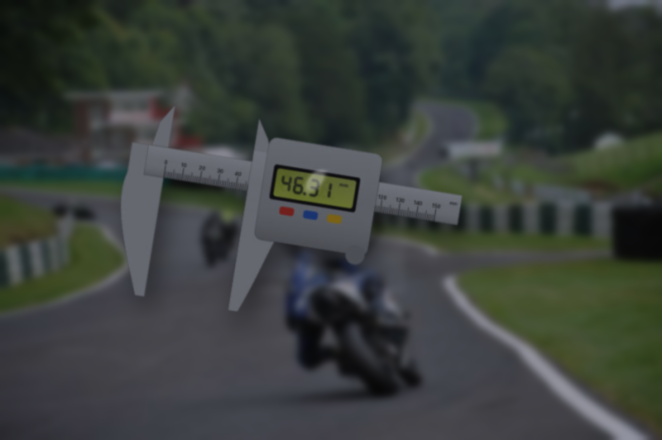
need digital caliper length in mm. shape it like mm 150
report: mm 46.31
